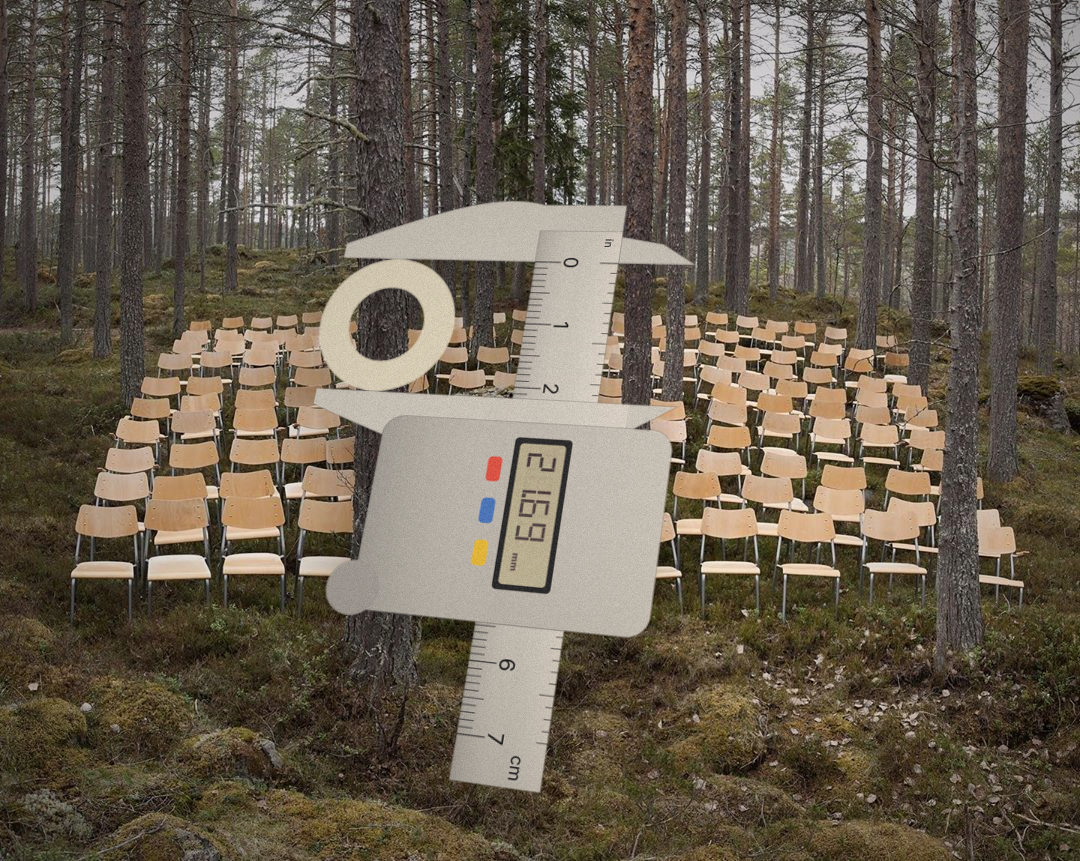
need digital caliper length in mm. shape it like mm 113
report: mm 21.69
